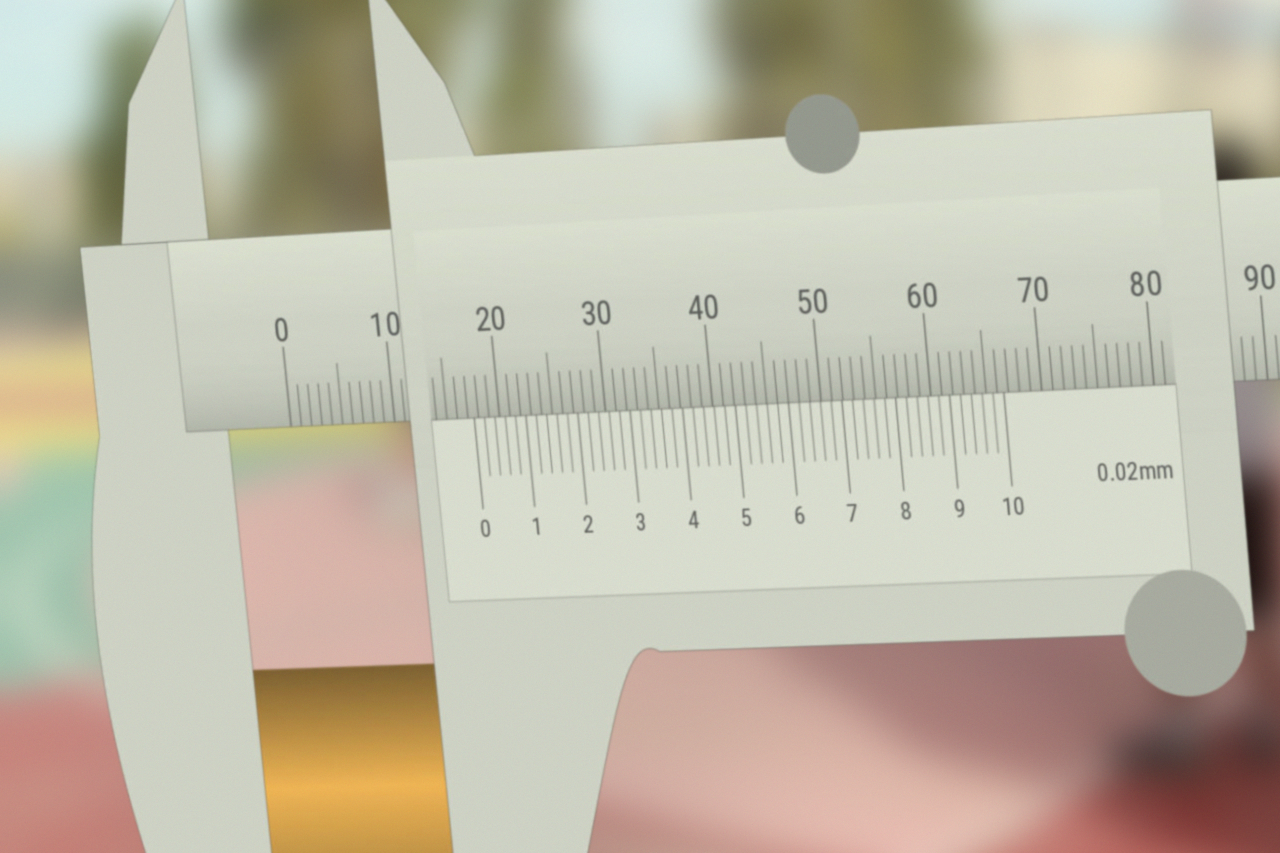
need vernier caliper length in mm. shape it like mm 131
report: mm 17.6
